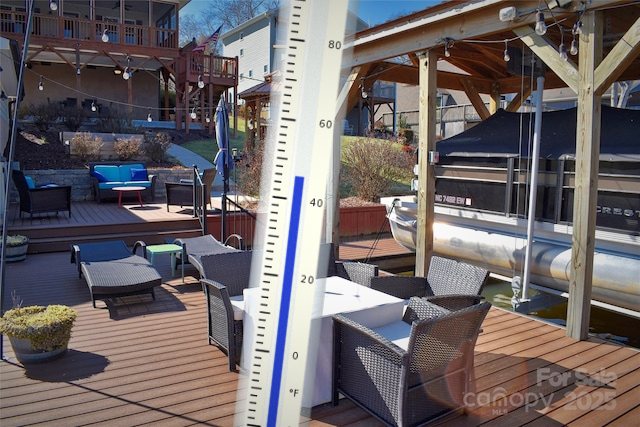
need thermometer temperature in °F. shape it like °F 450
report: °F 46
